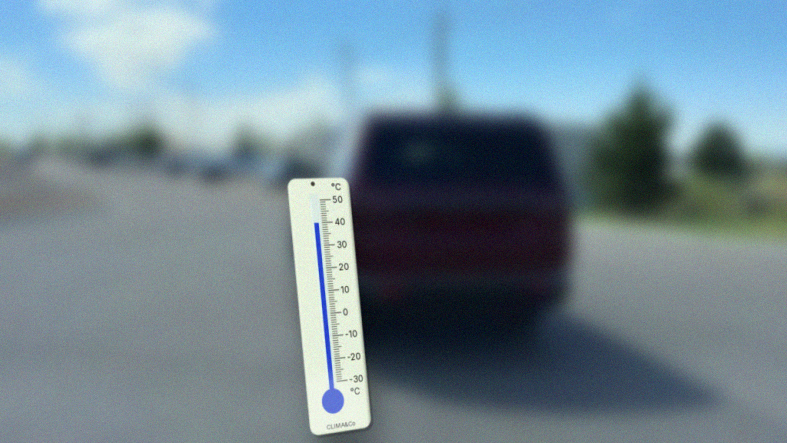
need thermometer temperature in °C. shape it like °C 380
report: °C 40
